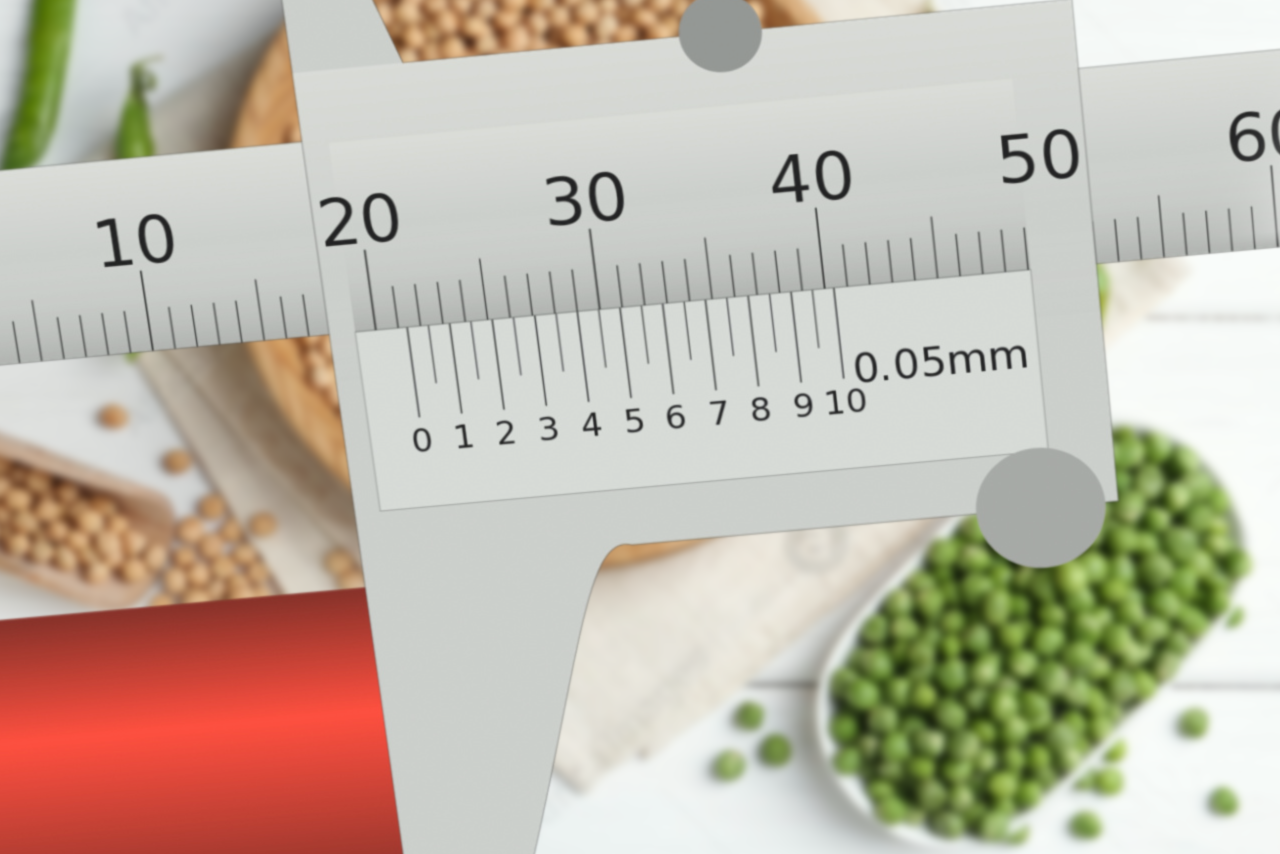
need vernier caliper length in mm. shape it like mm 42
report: mm 21.4
